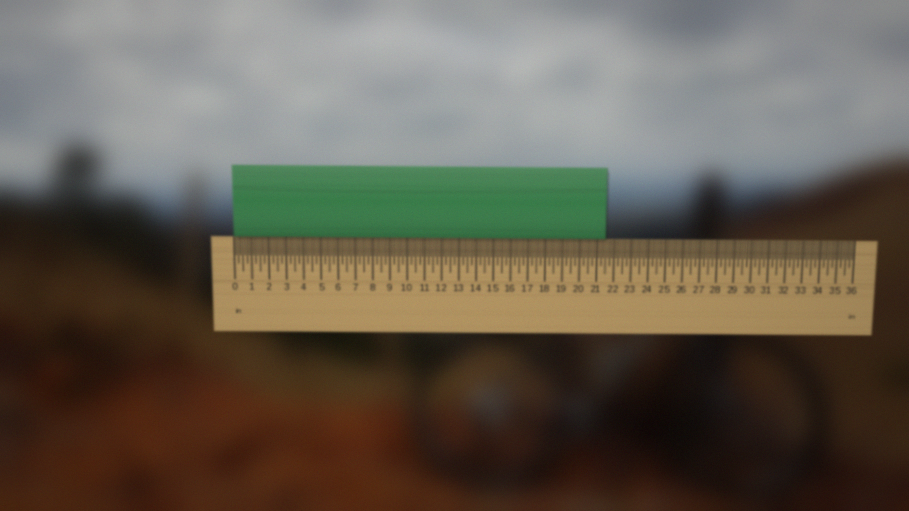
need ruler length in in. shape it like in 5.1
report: in 21.5
